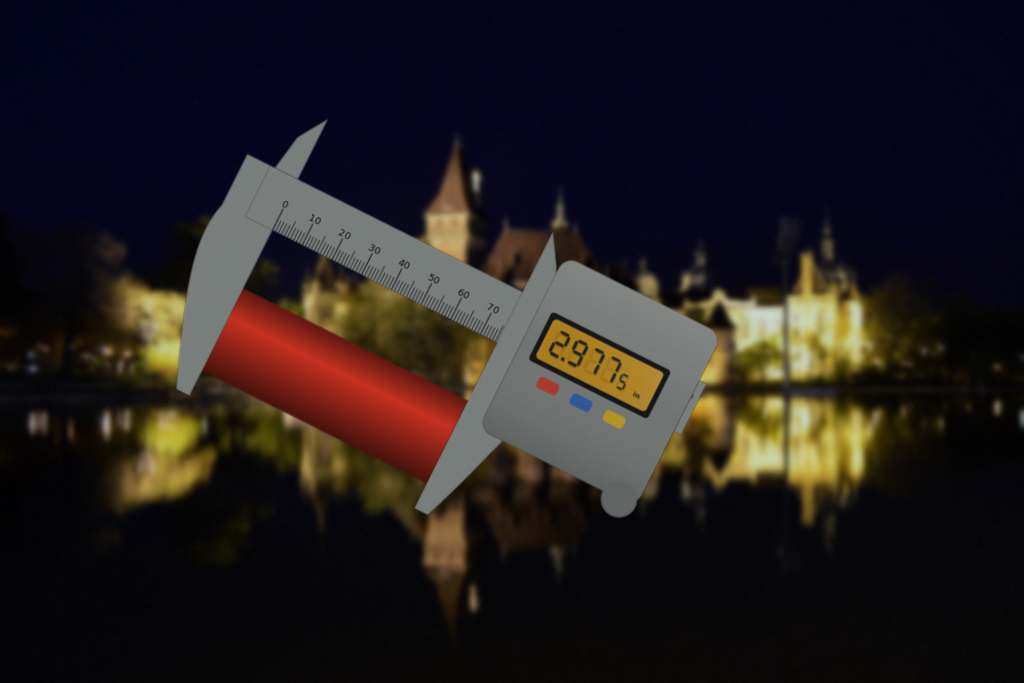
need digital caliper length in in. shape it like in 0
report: in 2.9775
